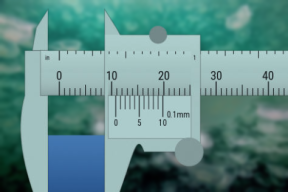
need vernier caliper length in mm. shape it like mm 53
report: mm 10.8
